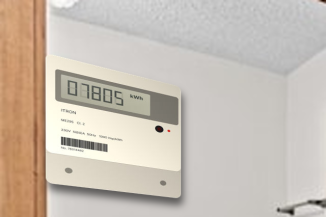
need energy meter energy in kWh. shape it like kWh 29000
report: kWh 7805
